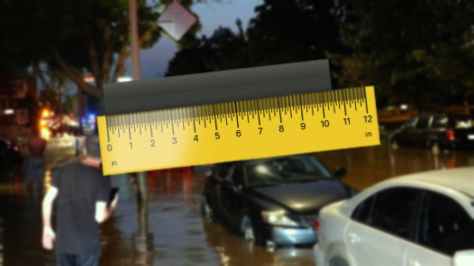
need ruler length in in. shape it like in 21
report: in 10.5
